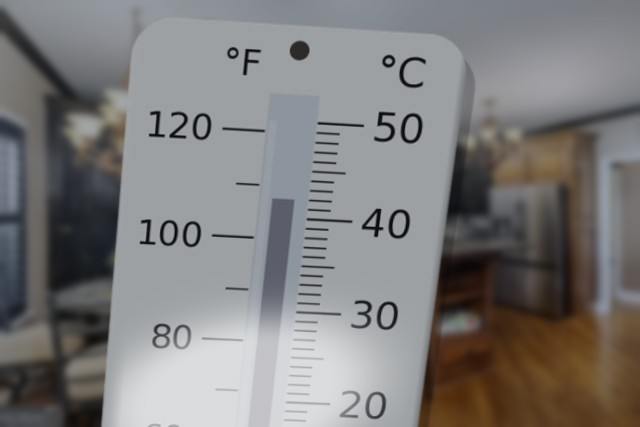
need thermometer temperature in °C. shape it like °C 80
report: °C 42
